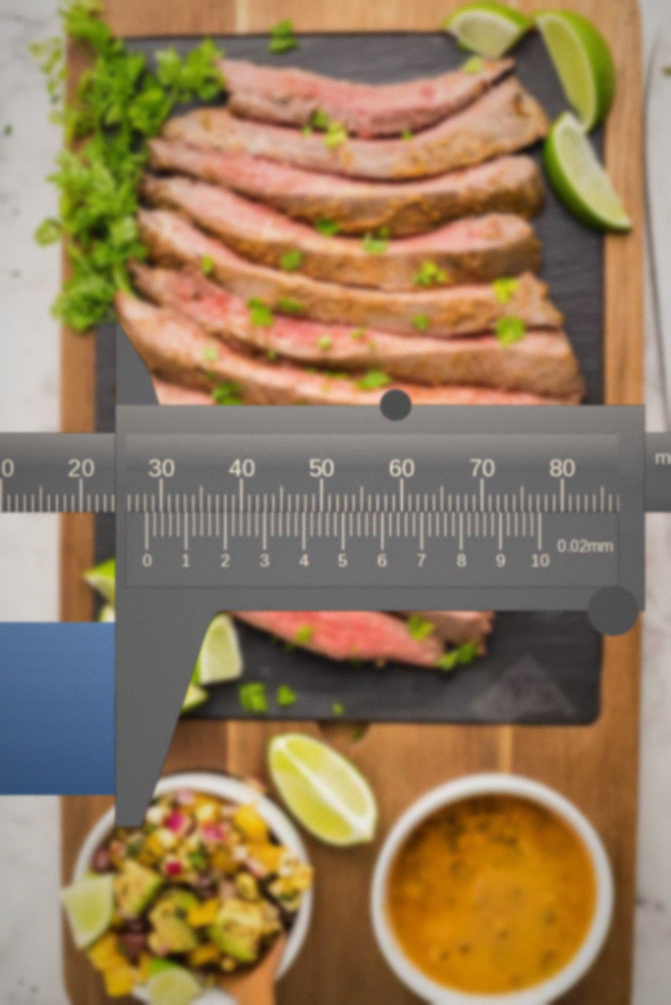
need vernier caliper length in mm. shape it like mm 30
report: mm 28.2
